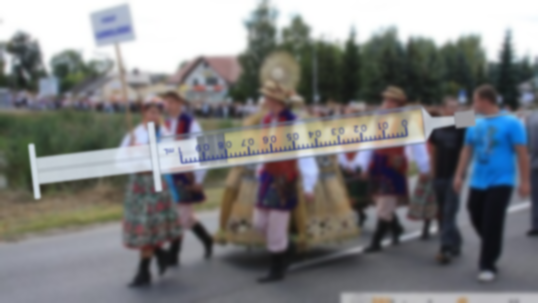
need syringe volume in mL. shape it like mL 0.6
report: mL 0.8
